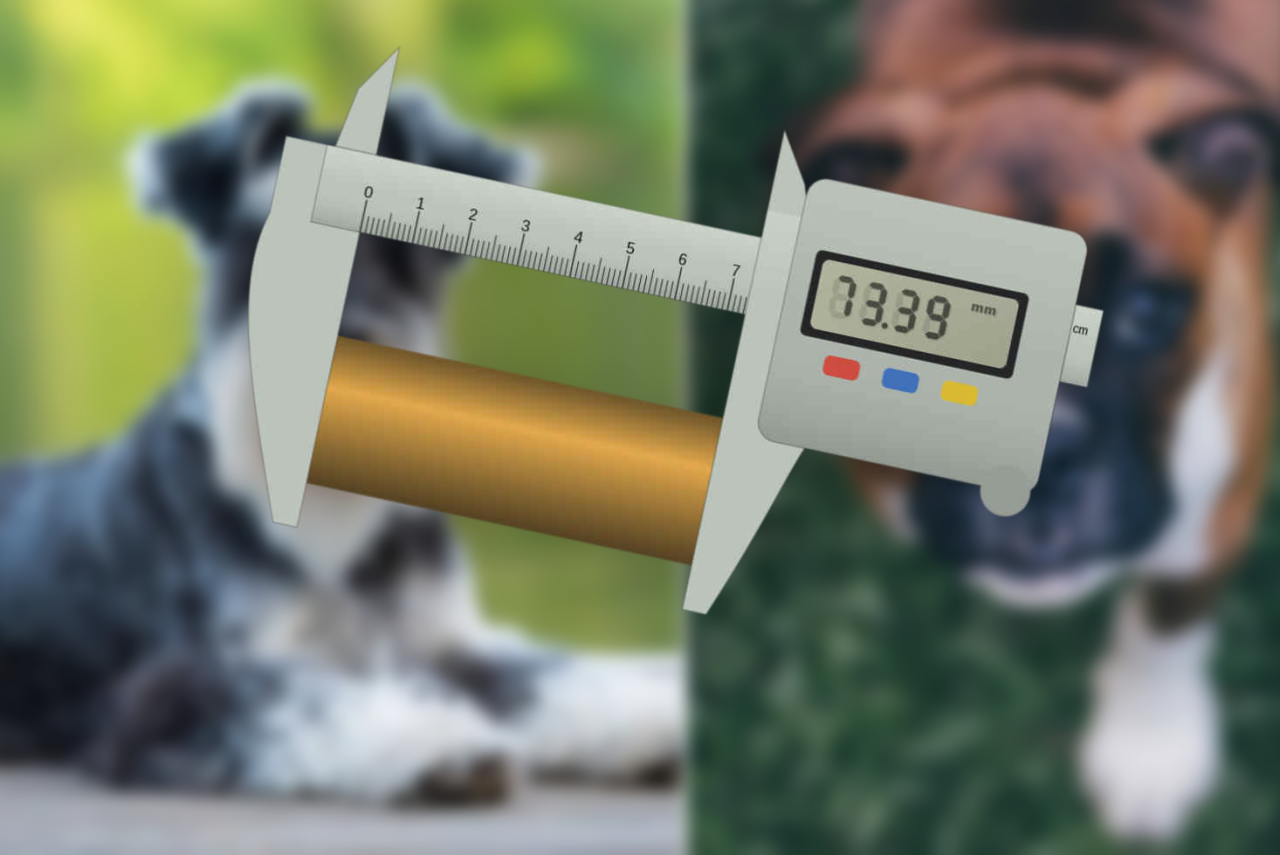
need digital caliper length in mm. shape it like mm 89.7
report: mm 73.39
